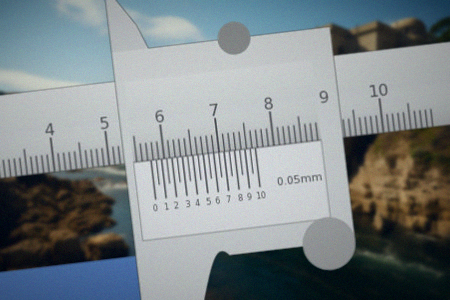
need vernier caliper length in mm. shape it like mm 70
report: mm 57.6
